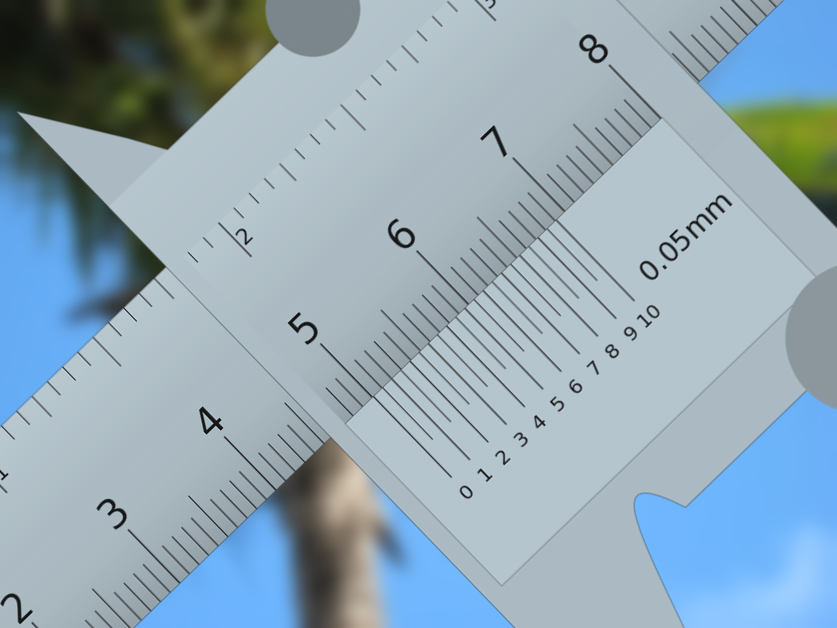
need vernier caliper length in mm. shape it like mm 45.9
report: mm 50.1
